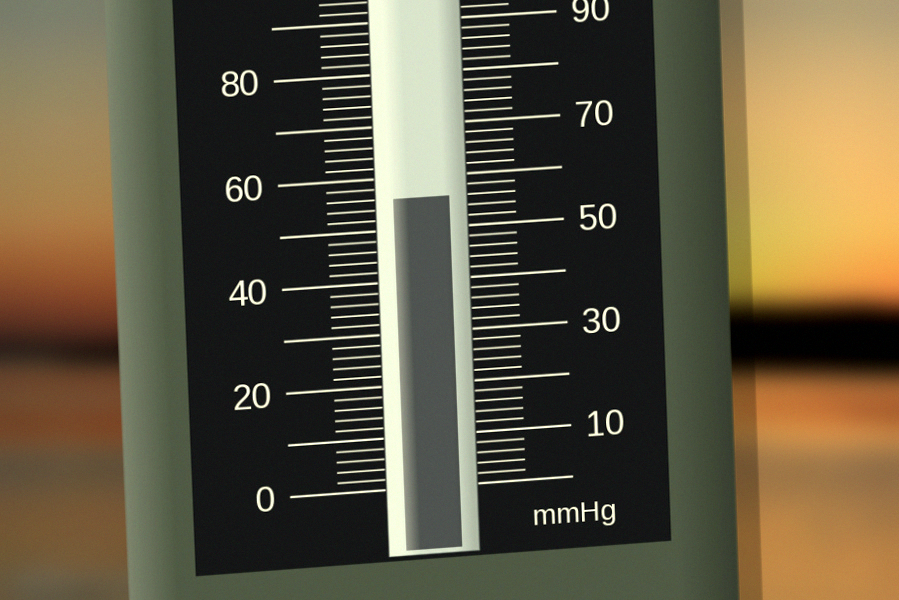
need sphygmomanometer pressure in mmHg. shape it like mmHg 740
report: mmHg 56
